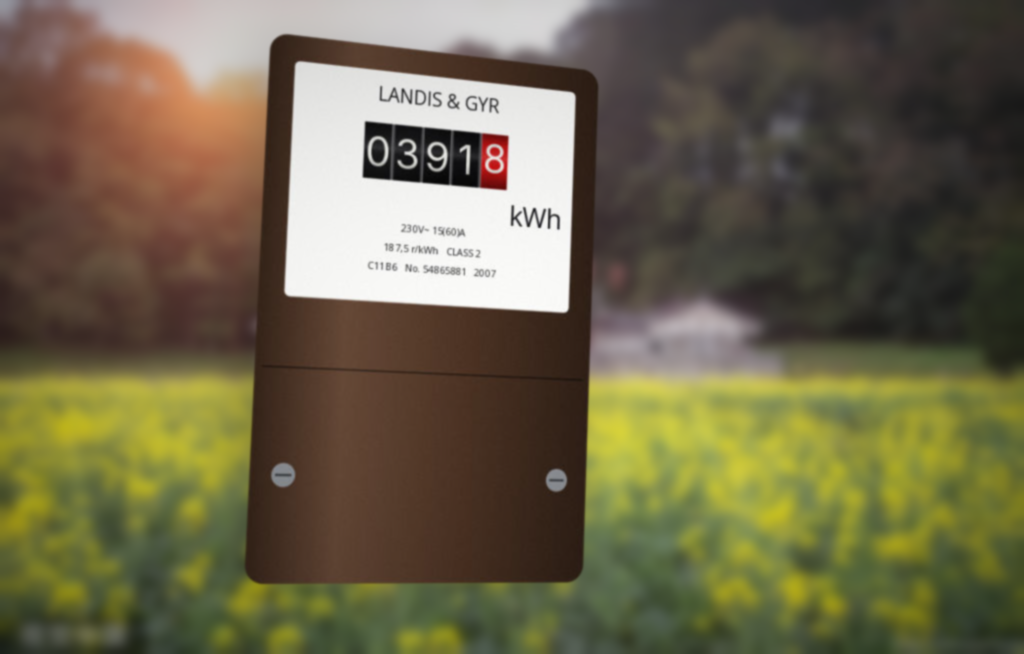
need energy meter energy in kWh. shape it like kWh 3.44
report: kWh 391.8
